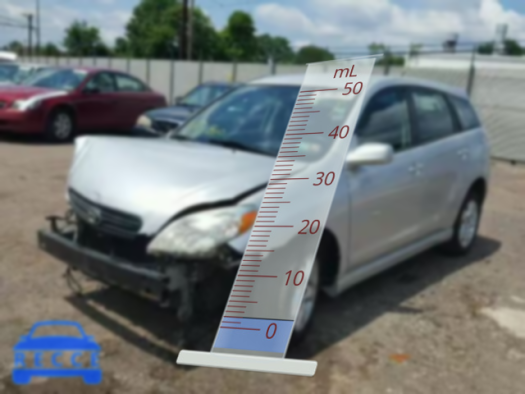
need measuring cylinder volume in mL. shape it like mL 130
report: mL 2
